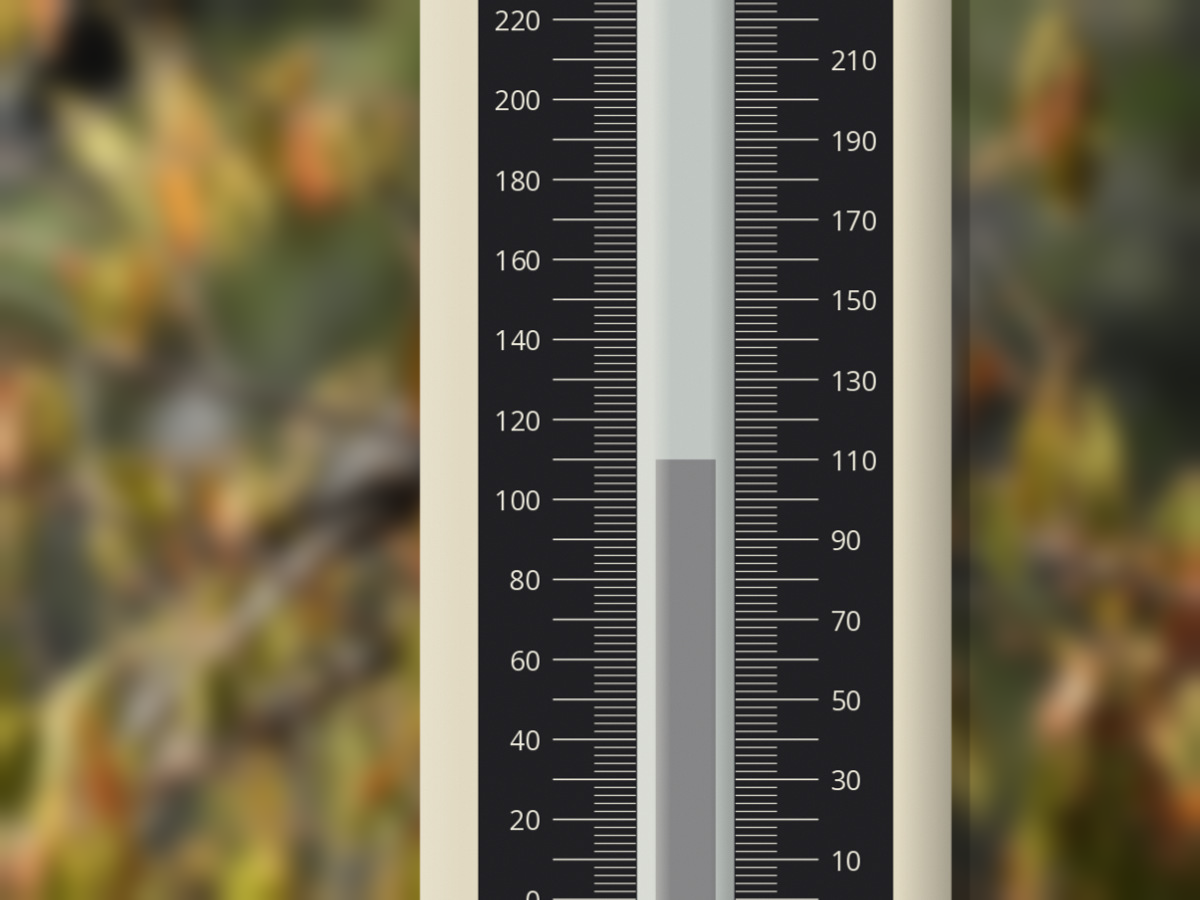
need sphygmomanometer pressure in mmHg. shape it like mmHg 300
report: mmHg 110
